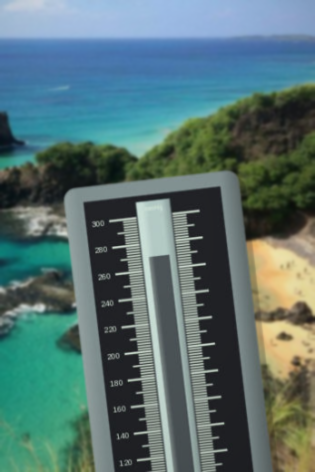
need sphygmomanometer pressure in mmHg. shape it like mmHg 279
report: mmHg 270
